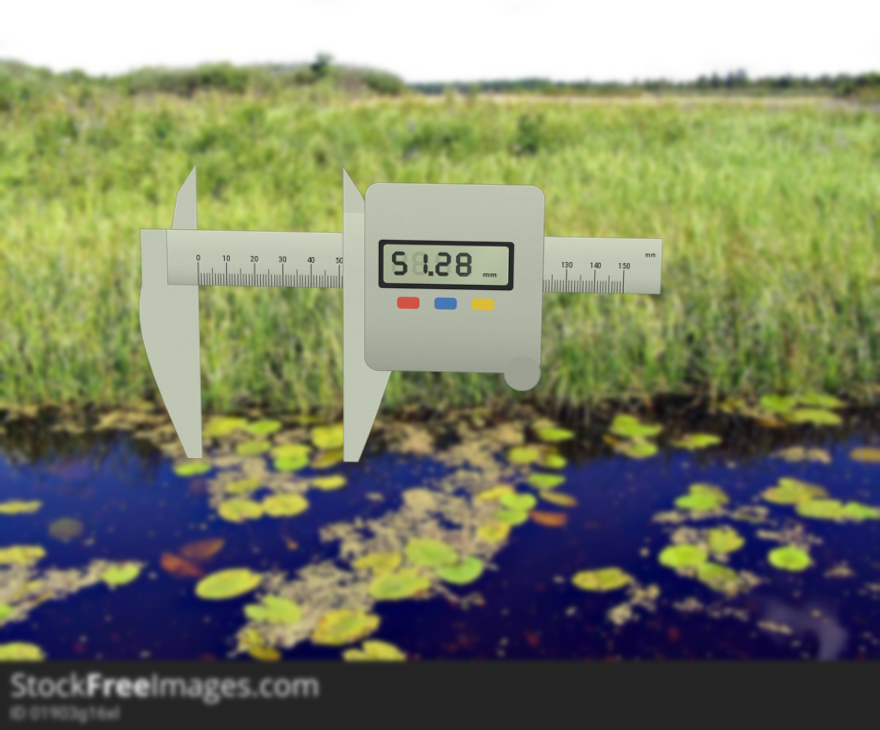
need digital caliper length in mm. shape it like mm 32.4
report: mm 51.28
